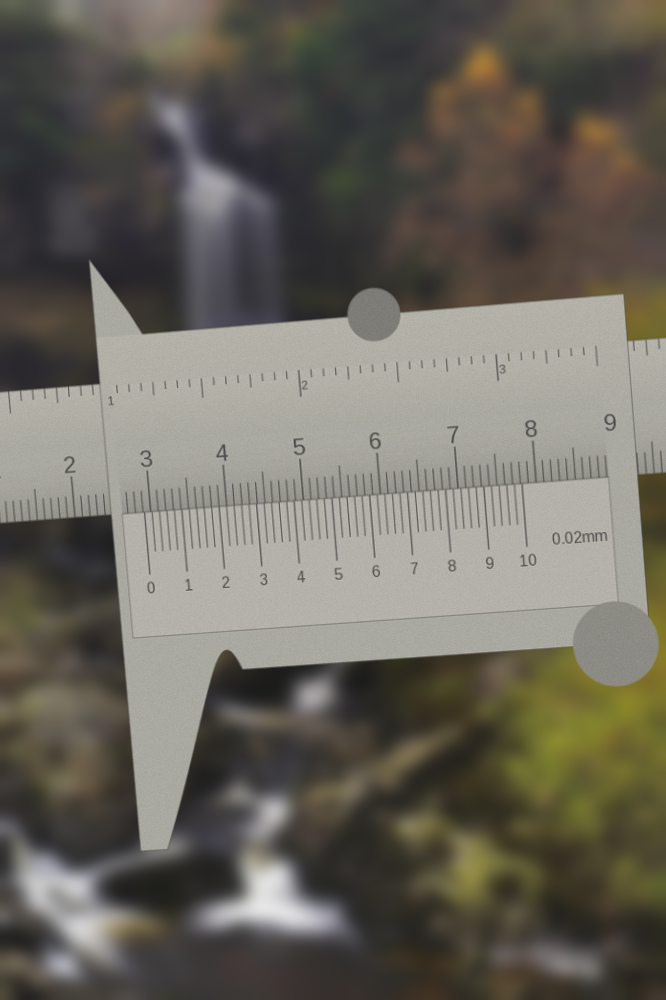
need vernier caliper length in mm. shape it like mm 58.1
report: mm 29.2
